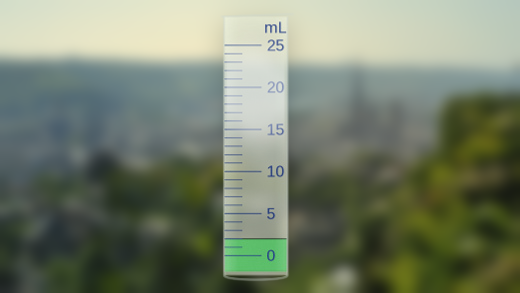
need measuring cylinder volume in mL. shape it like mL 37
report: mL 2
